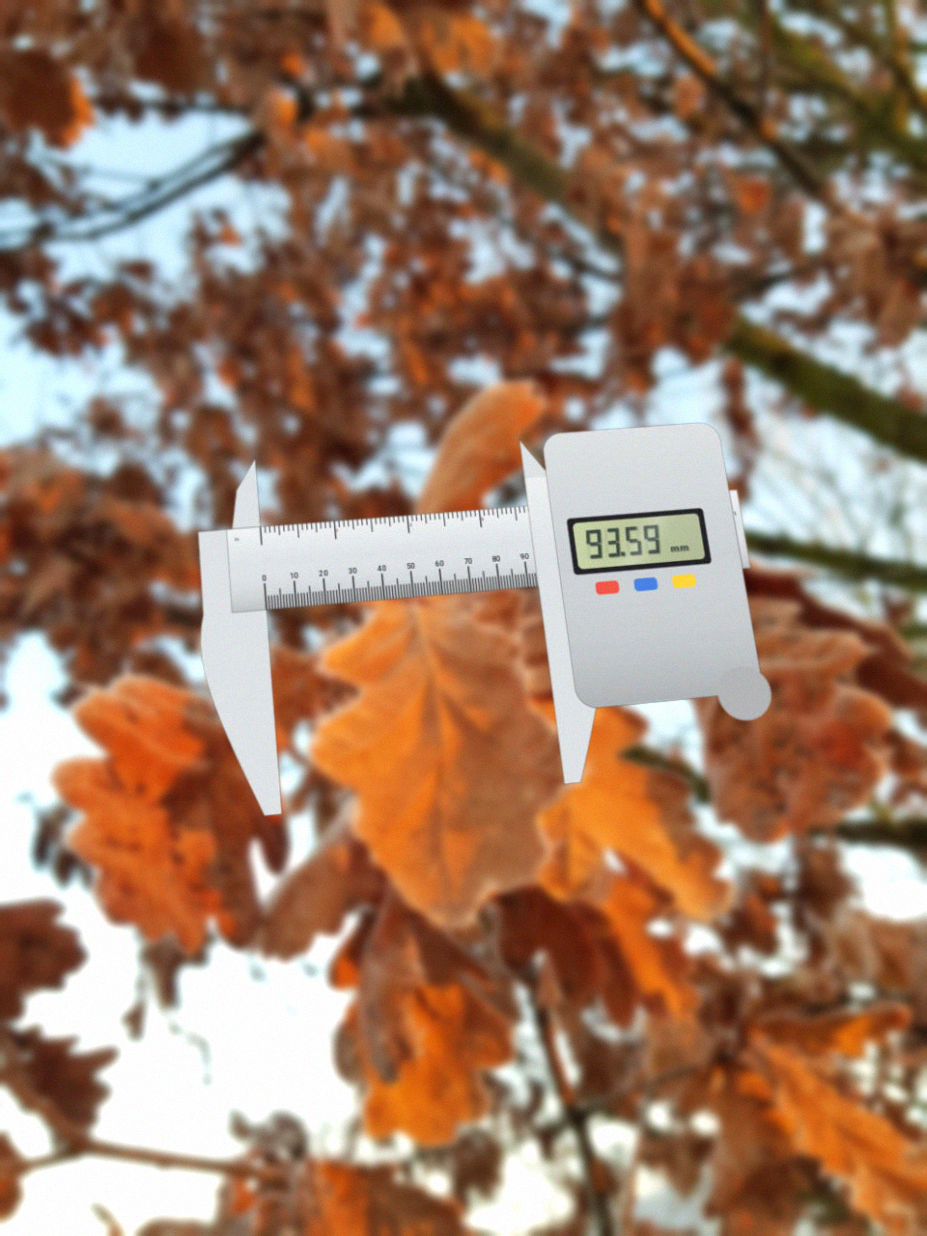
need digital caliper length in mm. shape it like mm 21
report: mm 93.59
